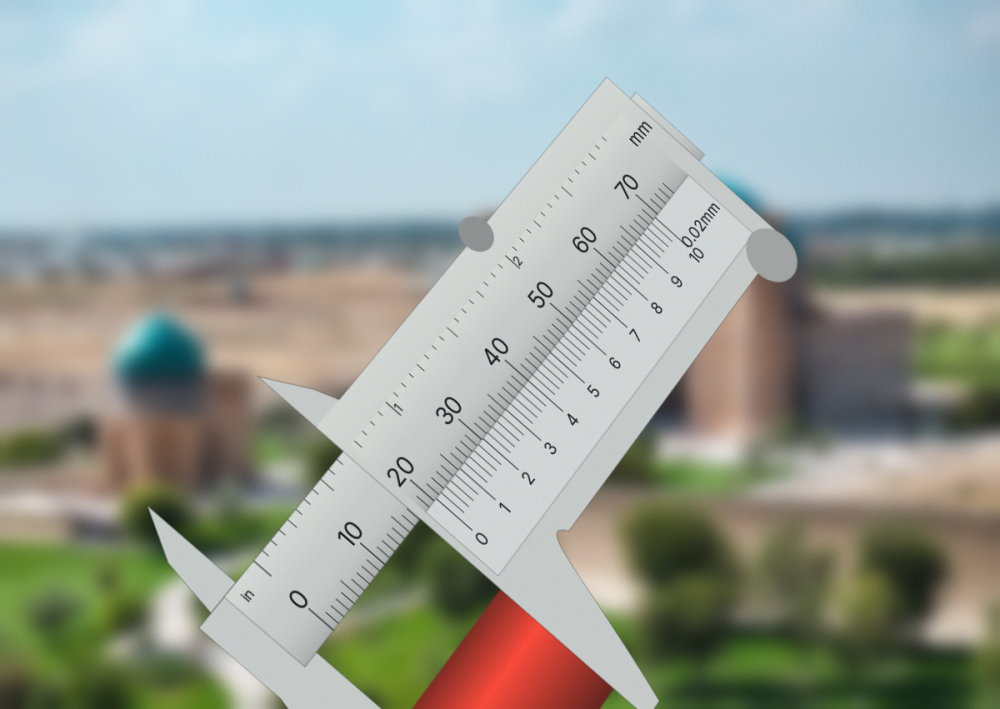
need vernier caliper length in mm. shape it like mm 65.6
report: mm 20.4
